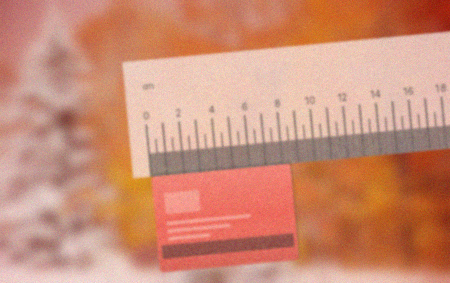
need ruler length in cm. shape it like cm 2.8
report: cm 8.5
